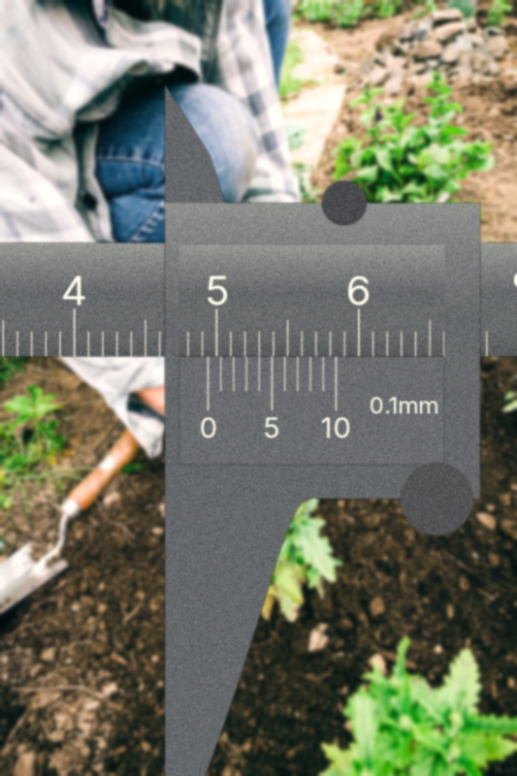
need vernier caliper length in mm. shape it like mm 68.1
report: mm 49.4
